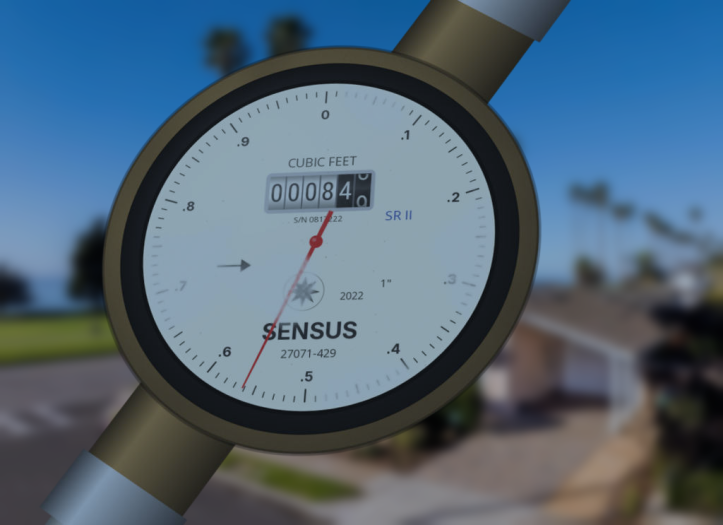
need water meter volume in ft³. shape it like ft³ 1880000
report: ft³ 848.56
